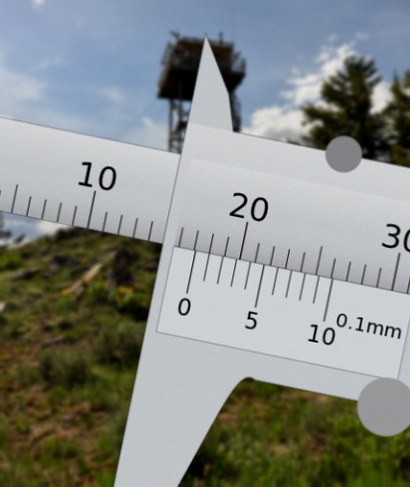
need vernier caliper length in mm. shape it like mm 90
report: mm 17.1
